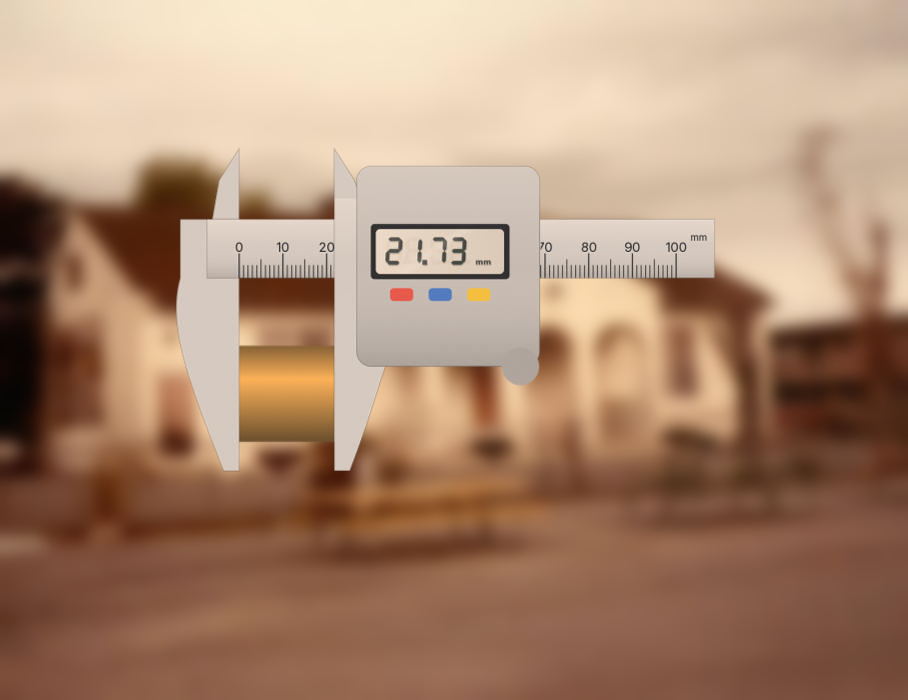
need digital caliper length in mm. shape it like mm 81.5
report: mm 21.73
